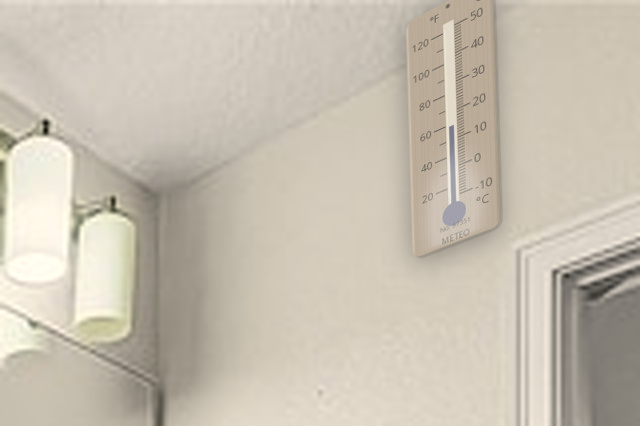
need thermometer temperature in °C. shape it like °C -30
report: °C 15
